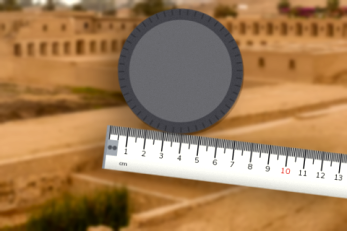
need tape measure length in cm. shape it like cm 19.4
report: cm 7
